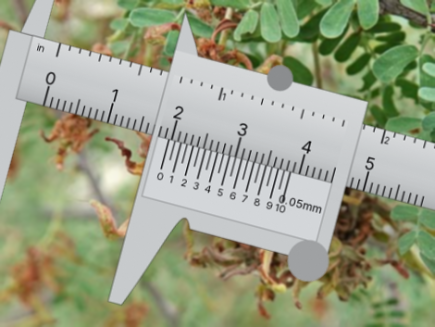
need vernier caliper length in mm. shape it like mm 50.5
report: mm 19.6
